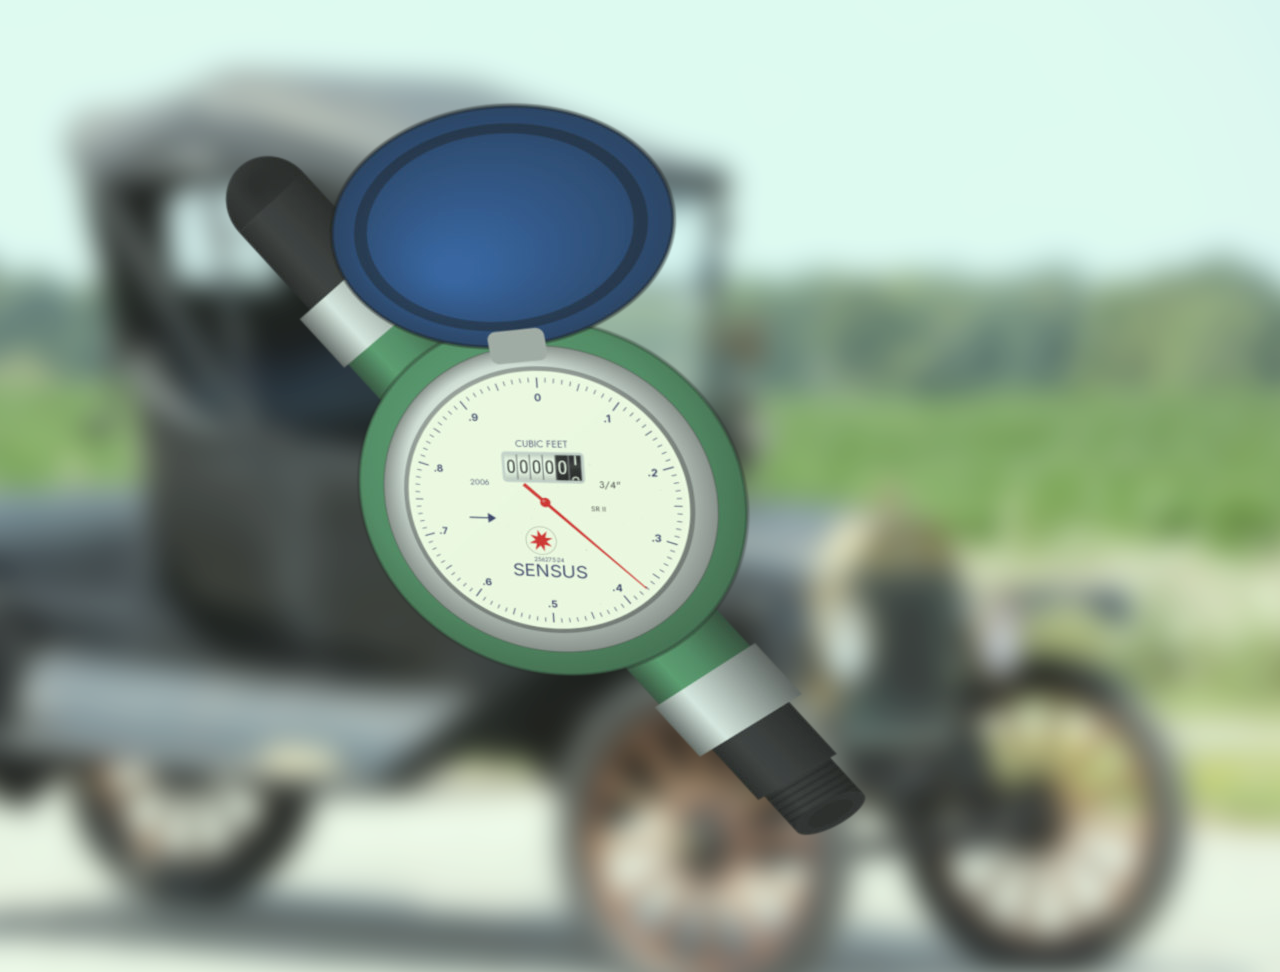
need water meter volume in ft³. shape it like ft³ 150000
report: ft³ 1.37
